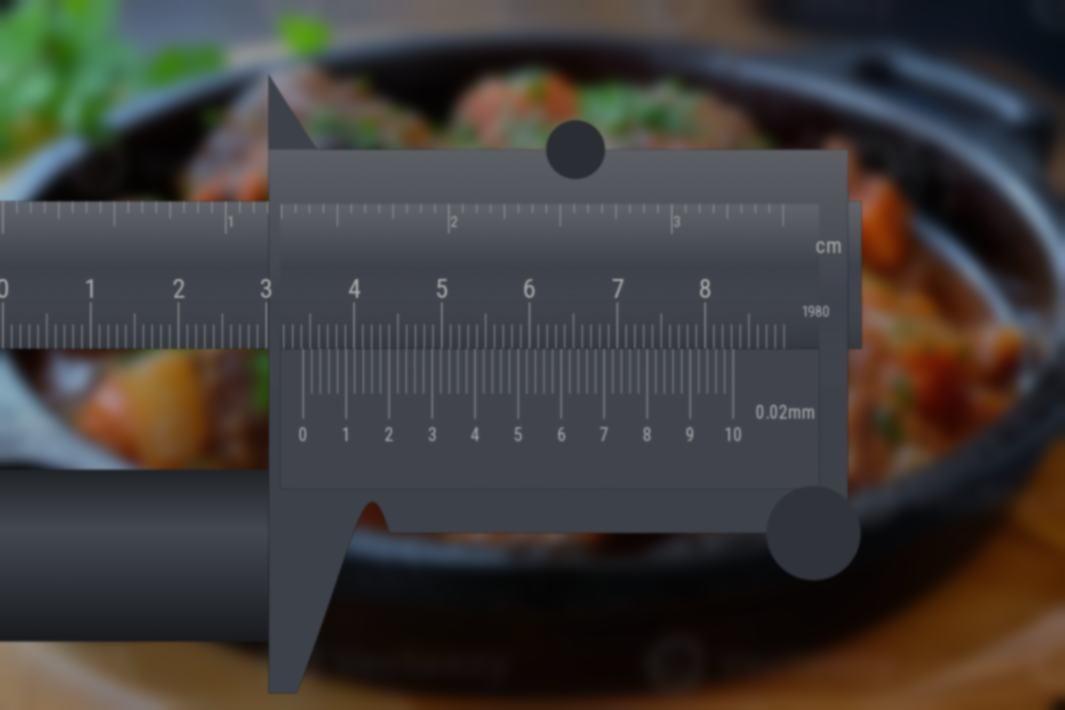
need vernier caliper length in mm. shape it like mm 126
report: mm 34.2
